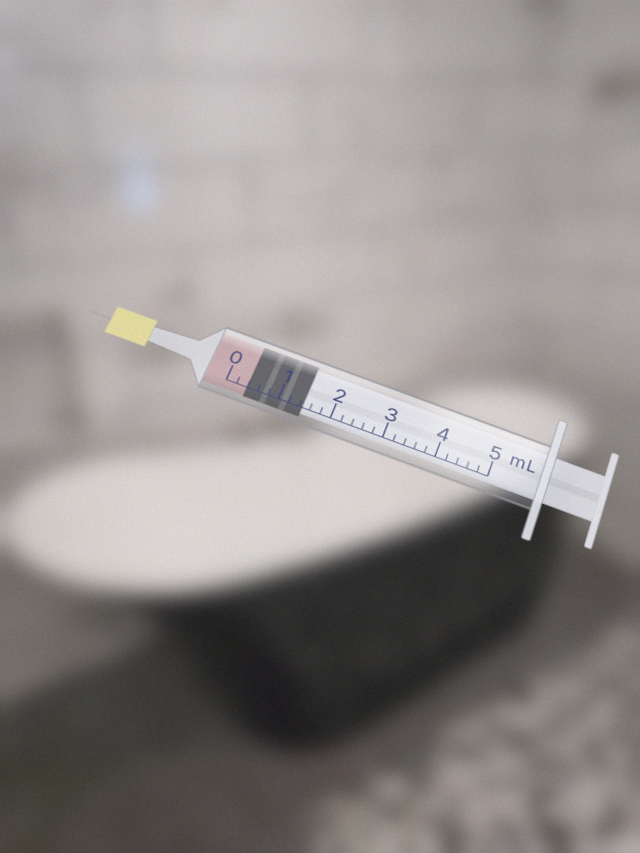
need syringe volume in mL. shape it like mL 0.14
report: mL 0.4
